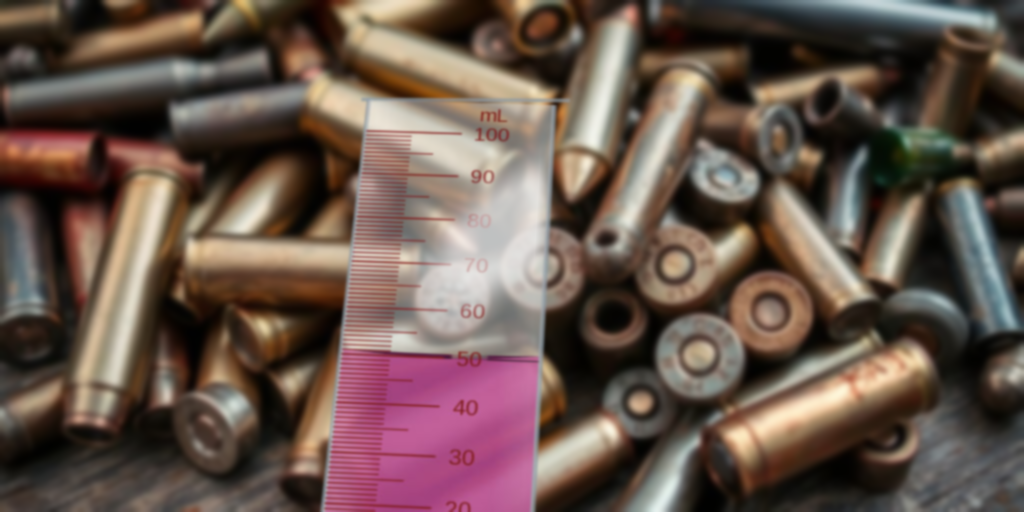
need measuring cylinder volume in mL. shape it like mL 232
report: mL 50
